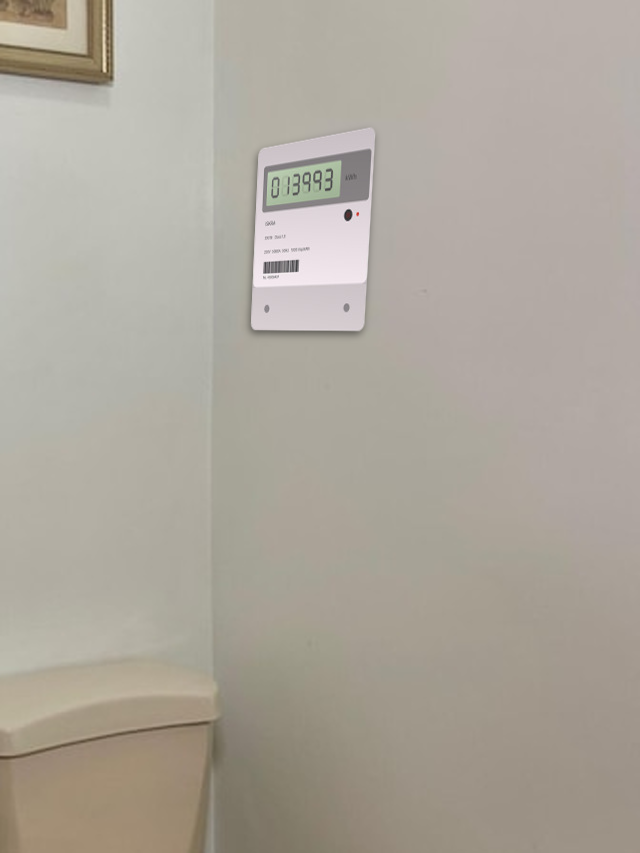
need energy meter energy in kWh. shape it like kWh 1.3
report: kWh 13993
